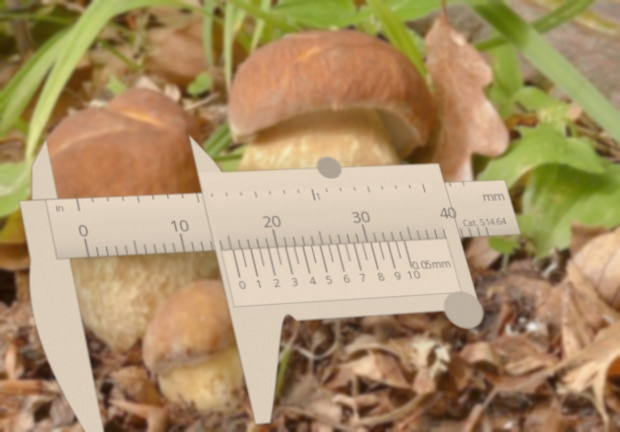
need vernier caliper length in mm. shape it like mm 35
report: mm 15.2
